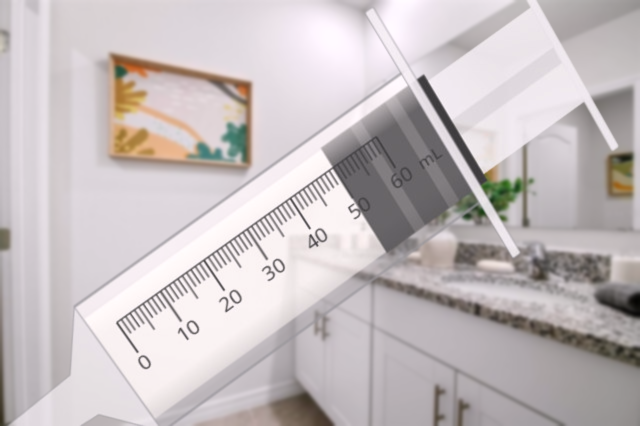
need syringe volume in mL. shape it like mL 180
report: mL 50
